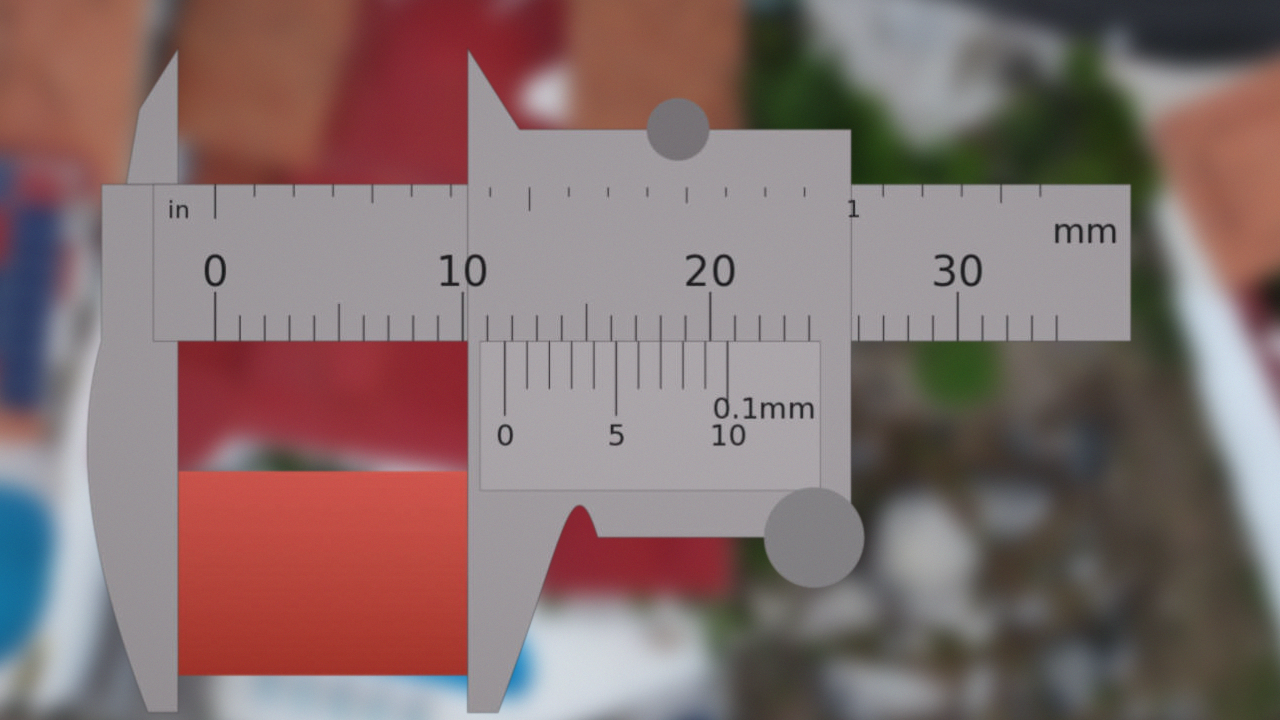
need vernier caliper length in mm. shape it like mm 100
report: mm 11.7
